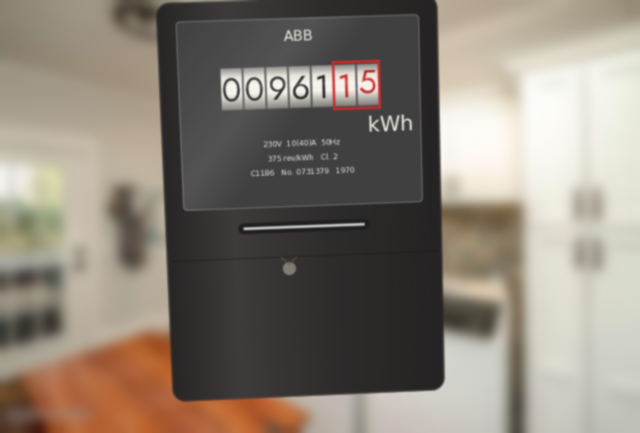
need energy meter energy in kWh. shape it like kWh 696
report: kWh 961.15
